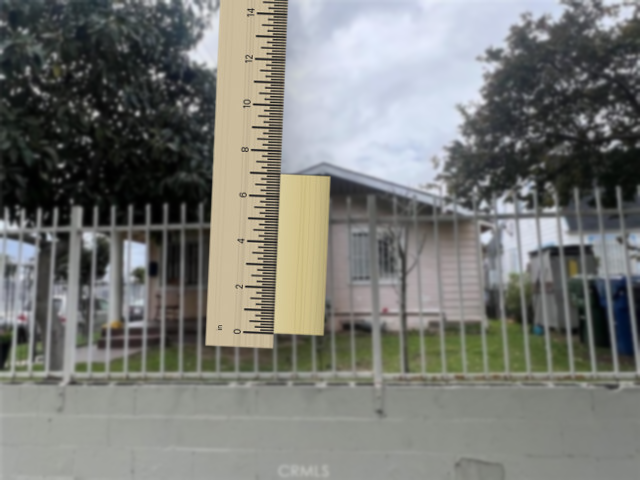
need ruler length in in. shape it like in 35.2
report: in 7
